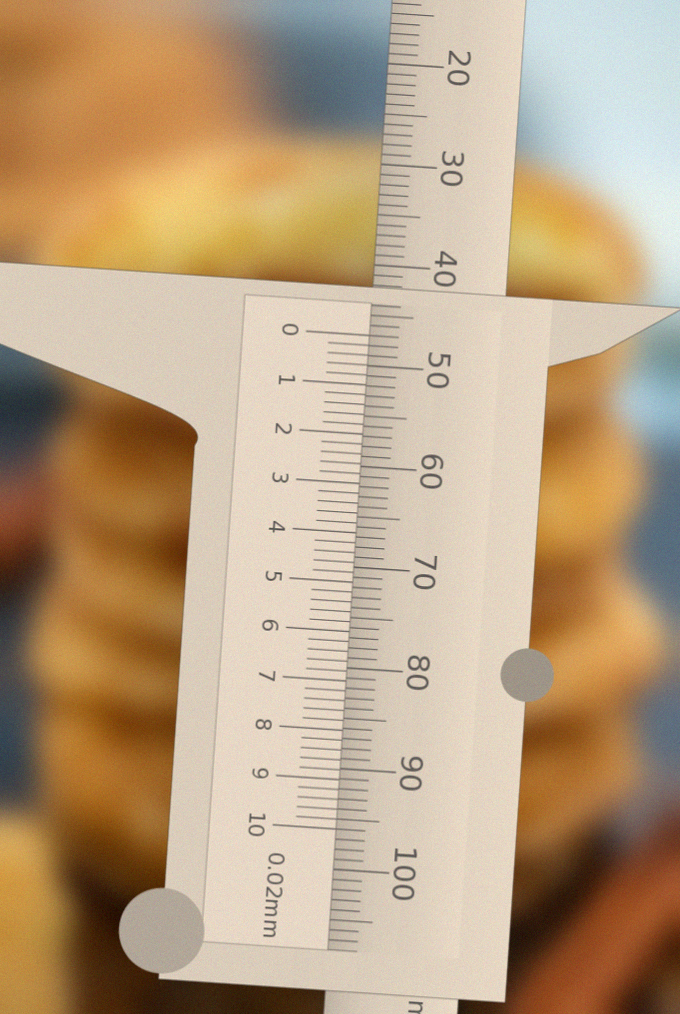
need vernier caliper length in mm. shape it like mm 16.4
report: mm 47.0
